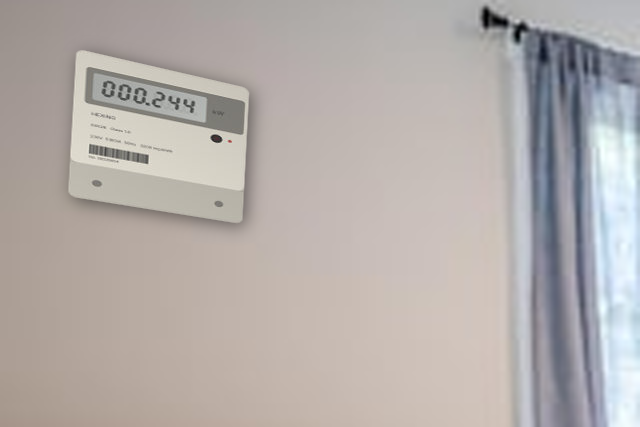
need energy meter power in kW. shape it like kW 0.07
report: kW 0.244
